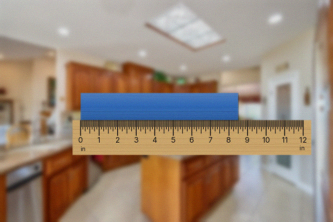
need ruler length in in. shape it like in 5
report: in 8.5
